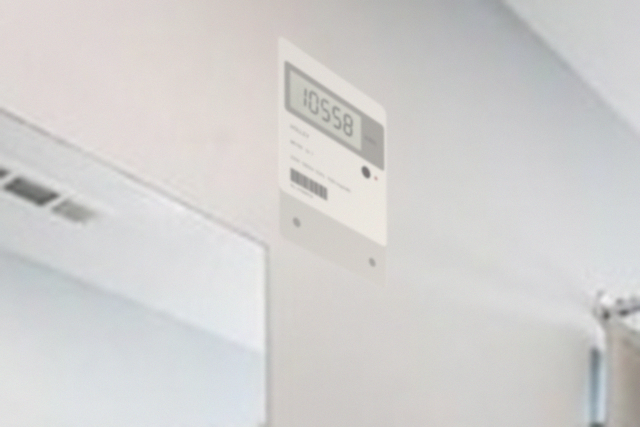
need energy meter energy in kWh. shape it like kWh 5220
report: kWh 10558
